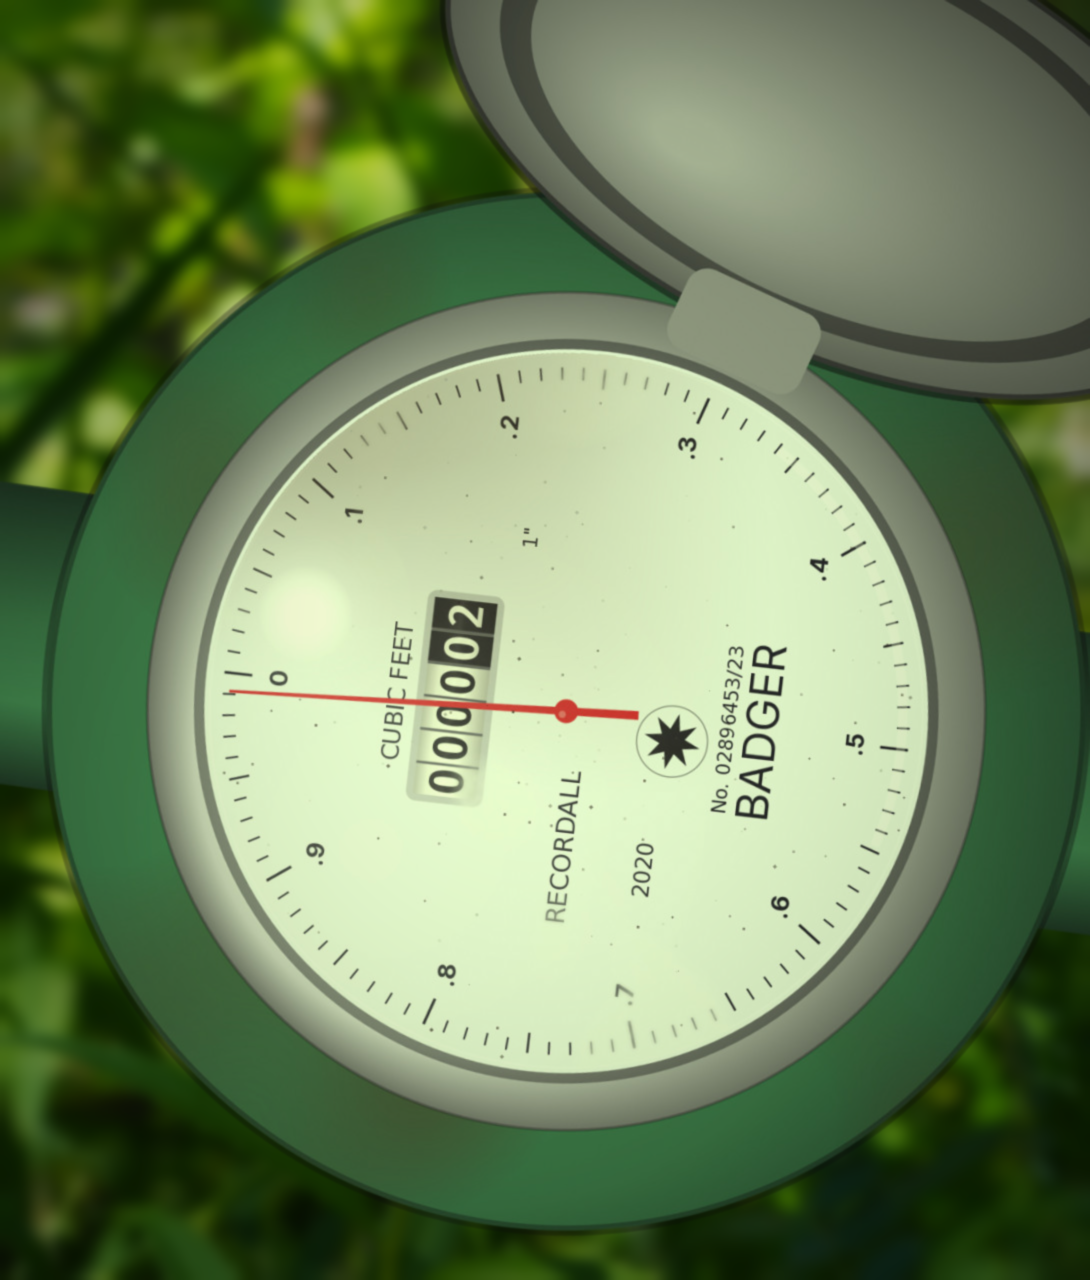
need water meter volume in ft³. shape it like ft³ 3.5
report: ft³ 1.99
